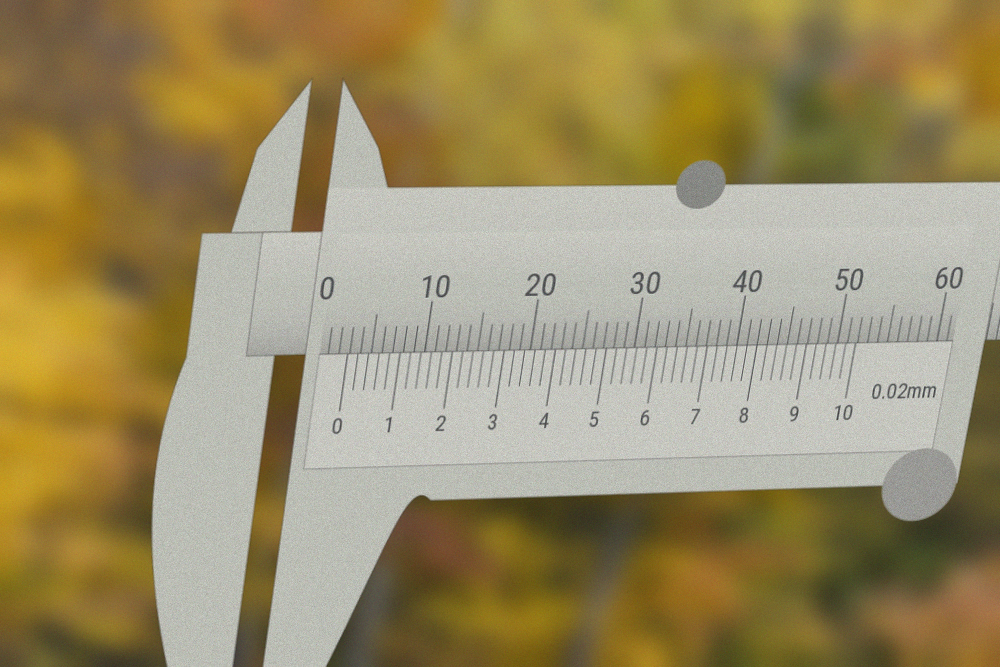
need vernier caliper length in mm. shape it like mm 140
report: mm 2.8
